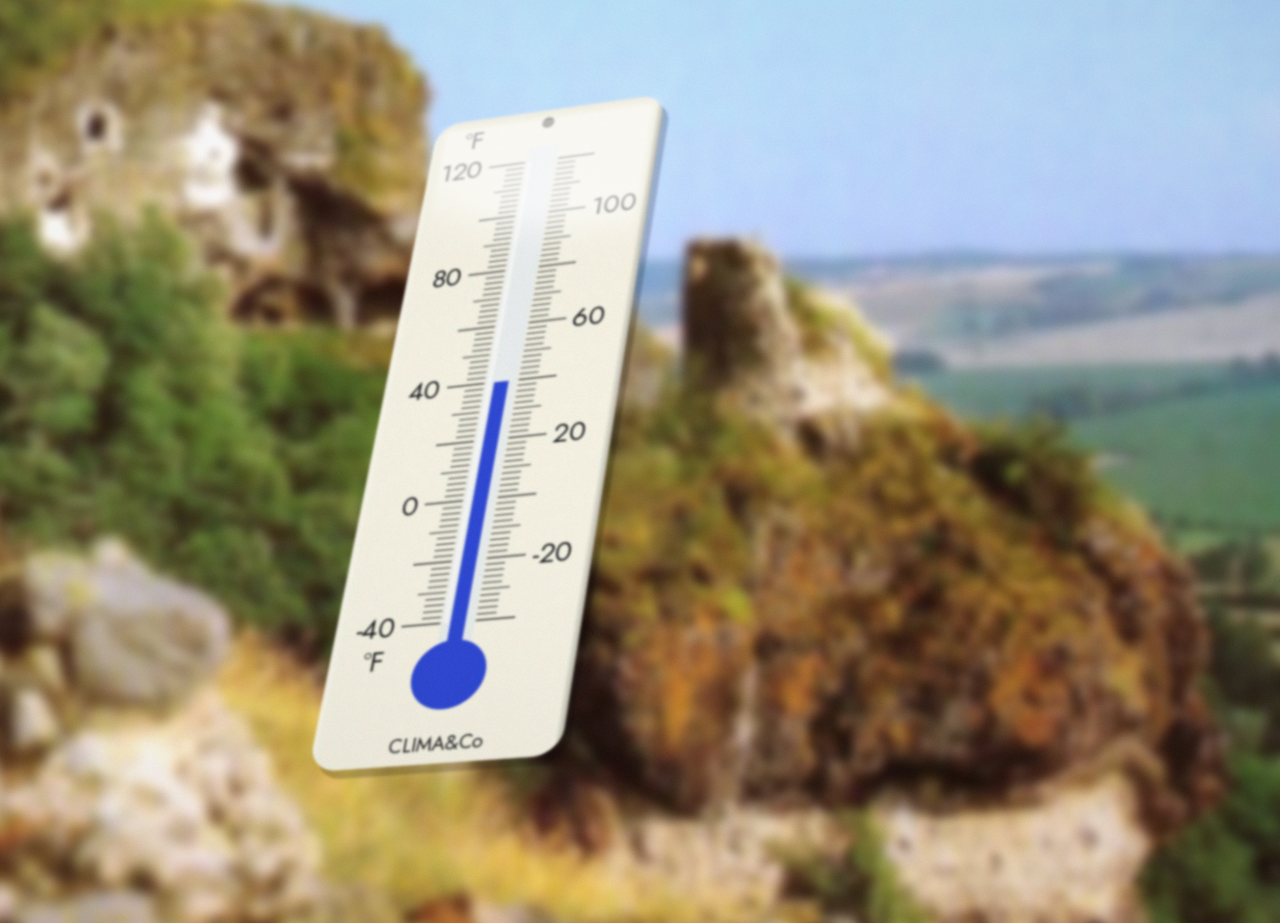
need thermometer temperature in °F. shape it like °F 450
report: °F 40
